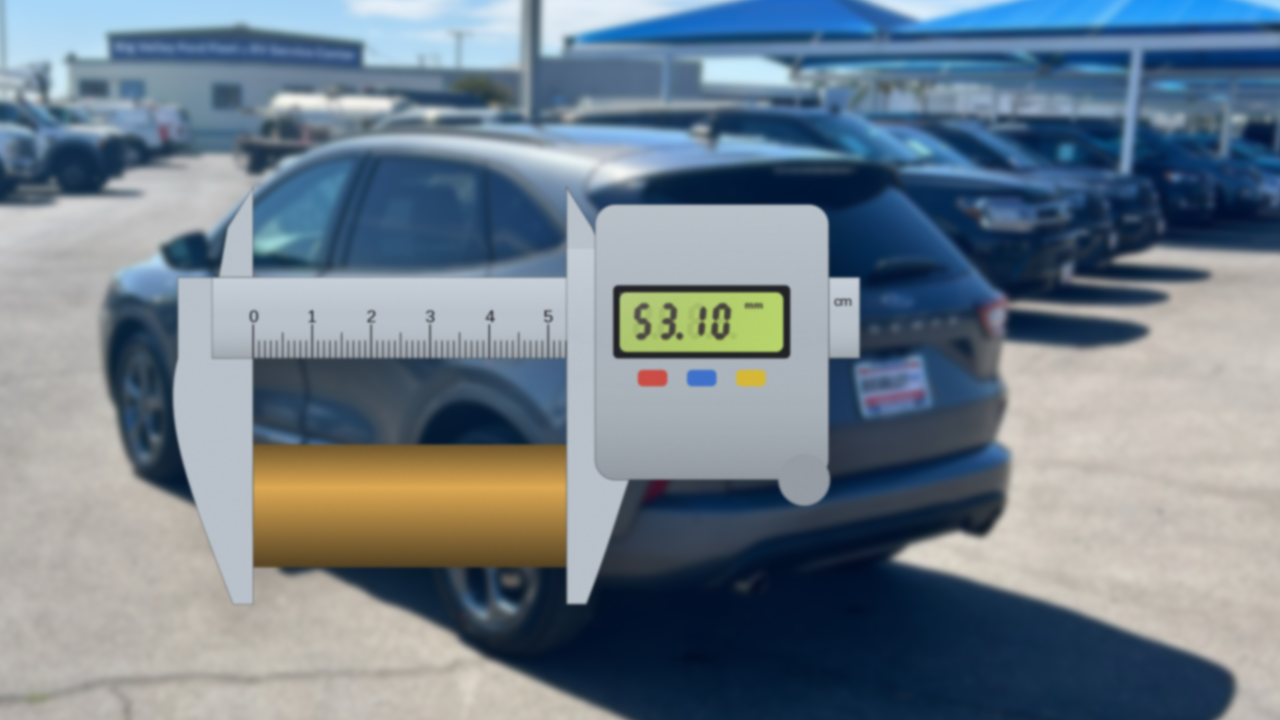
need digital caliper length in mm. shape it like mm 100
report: mm 53.10
